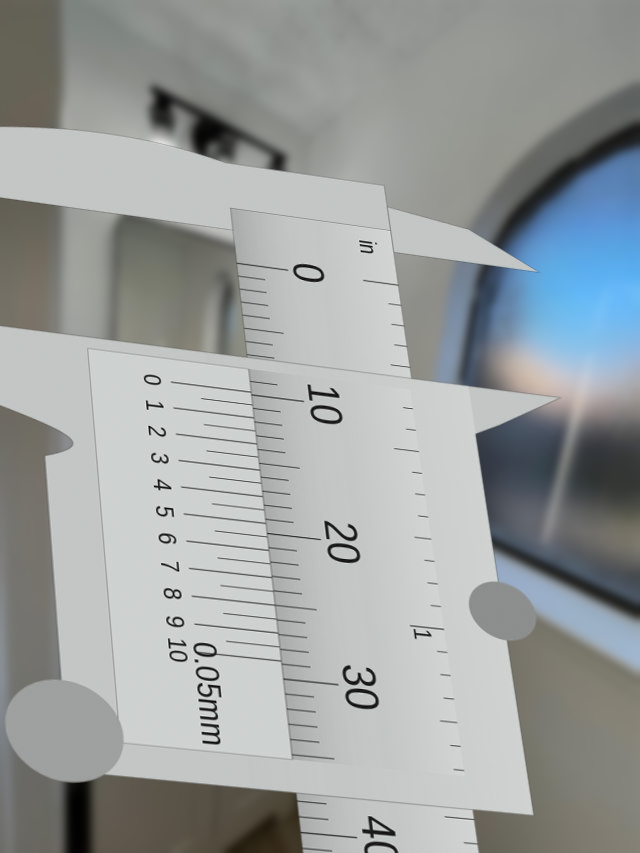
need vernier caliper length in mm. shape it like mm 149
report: mm 9.8
